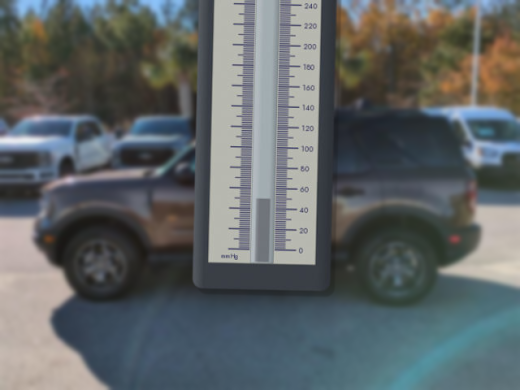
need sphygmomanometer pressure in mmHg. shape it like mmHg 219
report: mmHg 50
